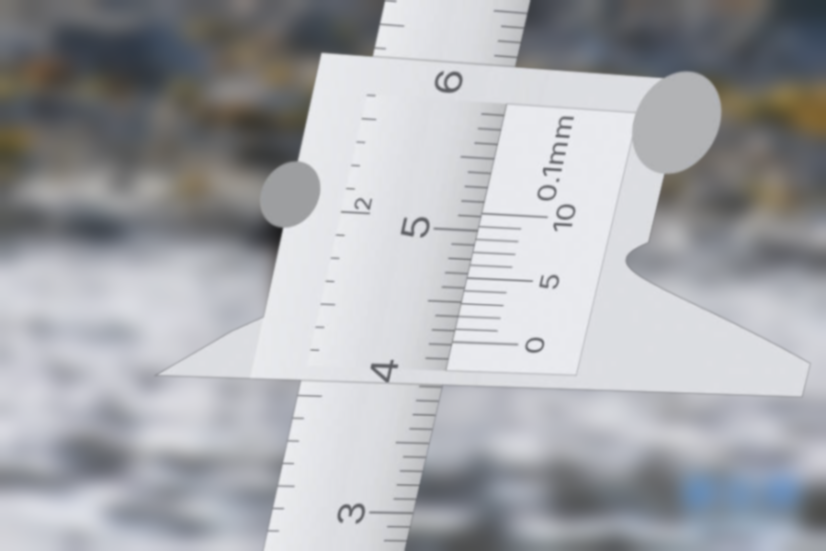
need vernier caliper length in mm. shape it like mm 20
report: mm 42.2
